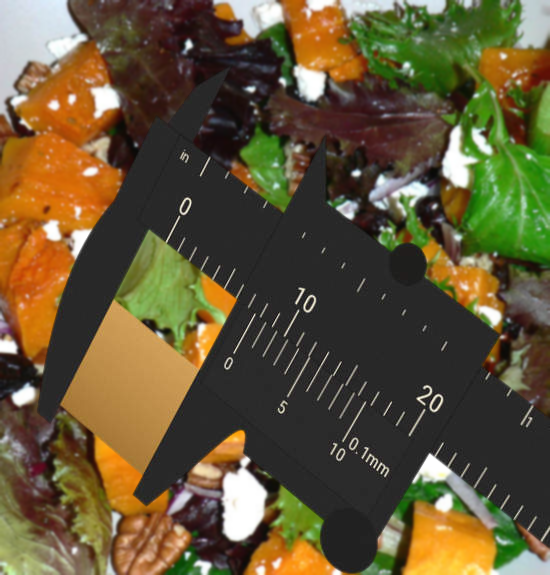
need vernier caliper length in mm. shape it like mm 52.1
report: mm 7.6
